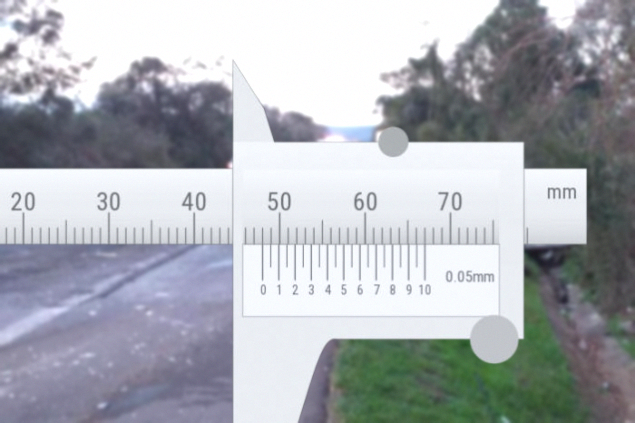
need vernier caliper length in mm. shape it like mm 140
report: mm 48.0
